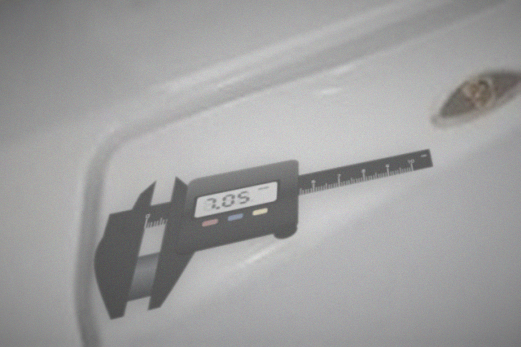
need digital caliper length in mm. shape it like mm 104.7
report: mm 7.05
